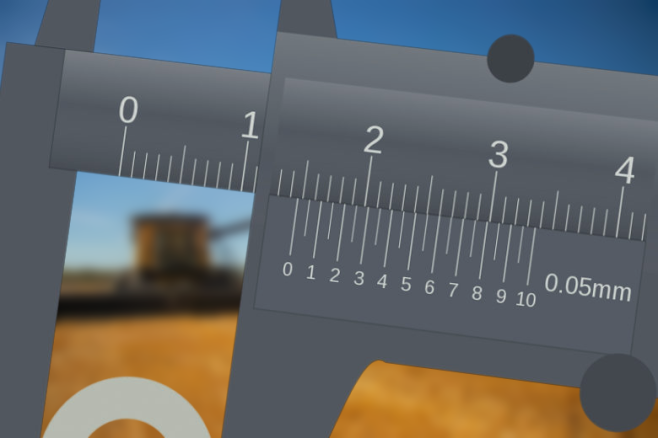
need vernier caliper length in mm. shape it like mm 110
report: mm 14.6
